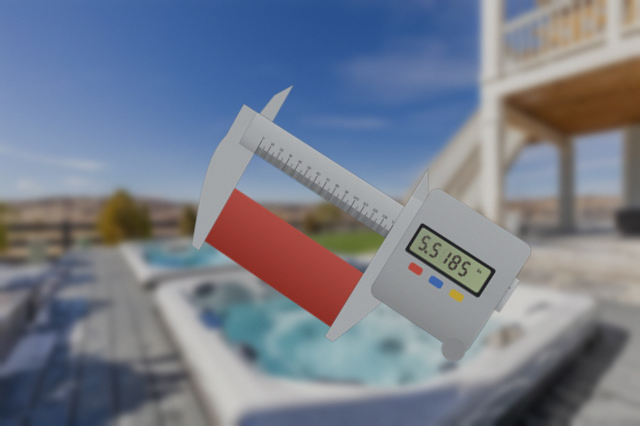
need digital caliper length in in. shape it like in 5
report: in 5.5185
